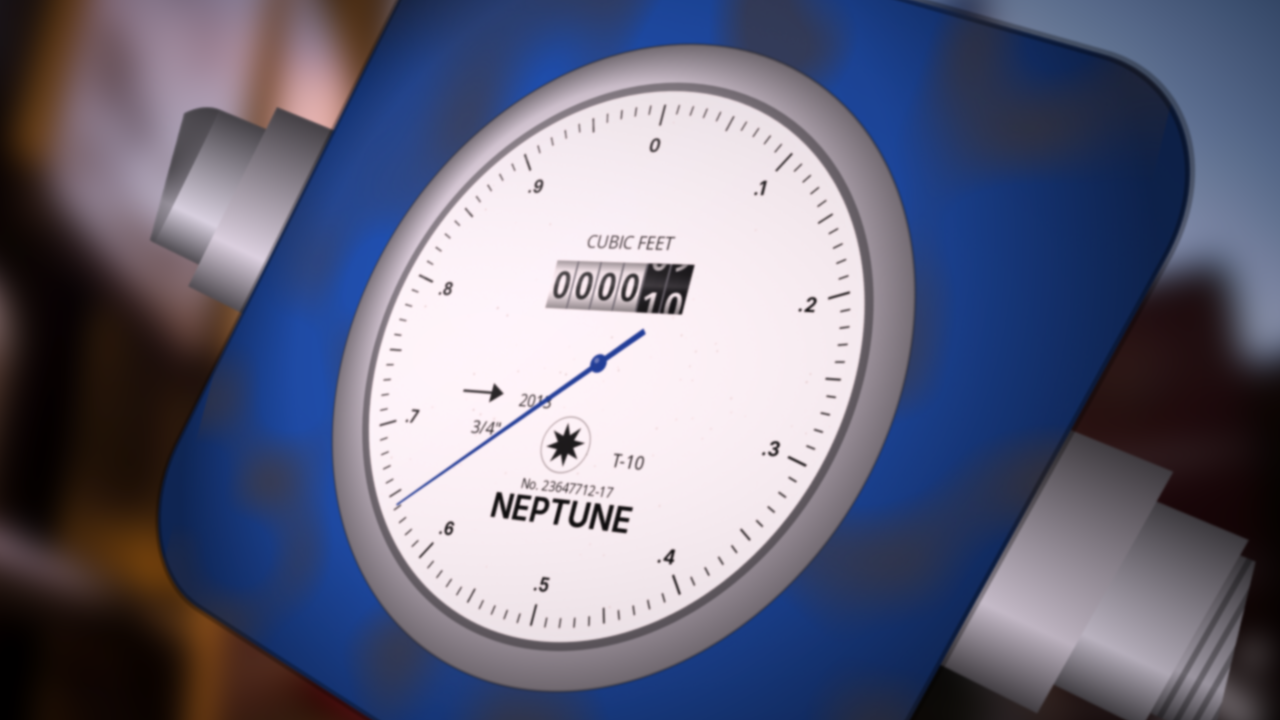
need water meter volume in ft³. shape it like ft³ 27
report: ft³ 9.64
